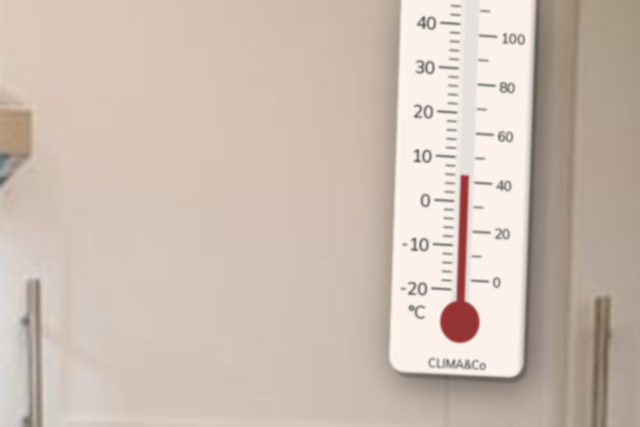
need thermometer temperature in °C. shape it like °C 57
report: °C 6
